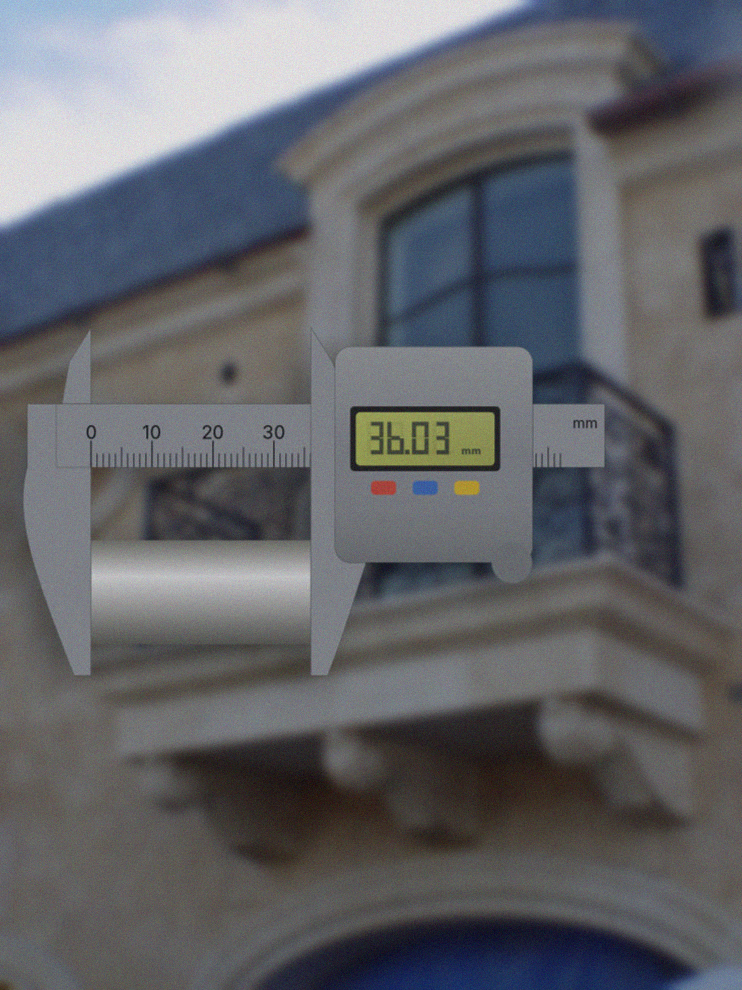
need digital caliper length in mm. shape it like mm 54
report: mm 36.03
